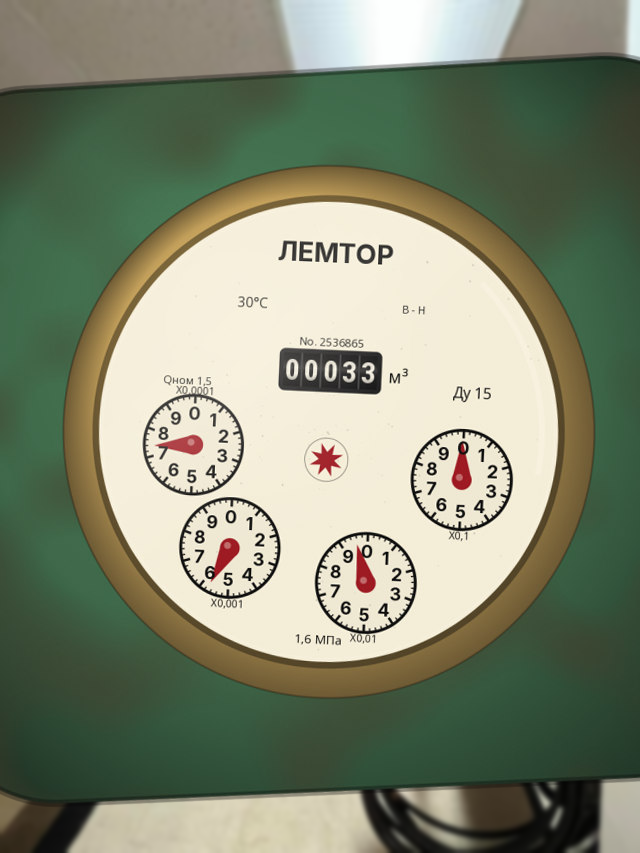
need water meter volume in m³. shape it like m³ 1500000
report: m³ 32.9957
